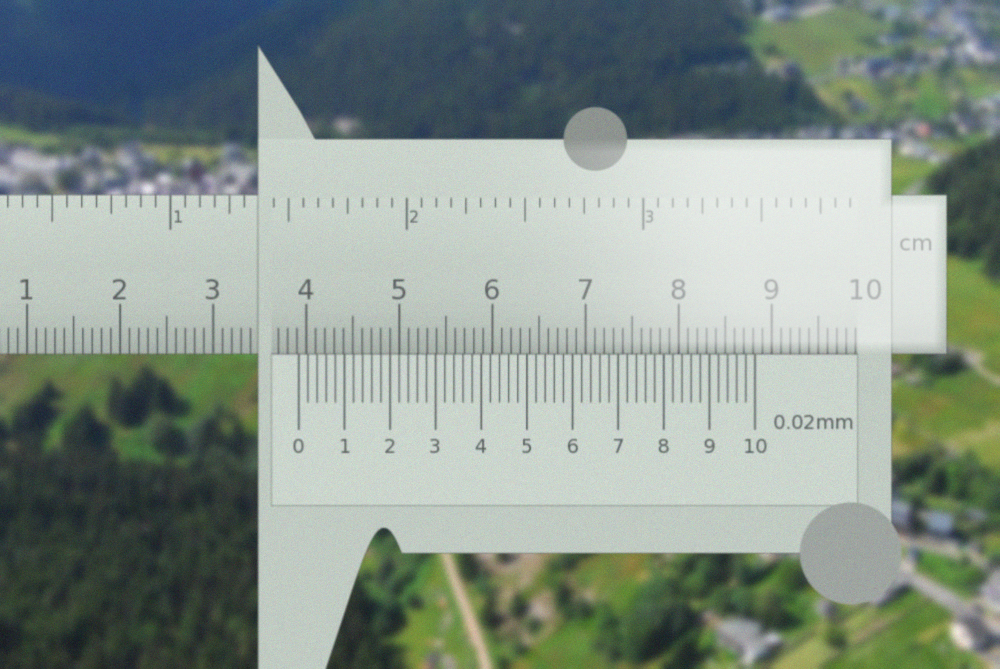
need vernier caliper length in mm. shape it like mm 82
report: mm 39.2
